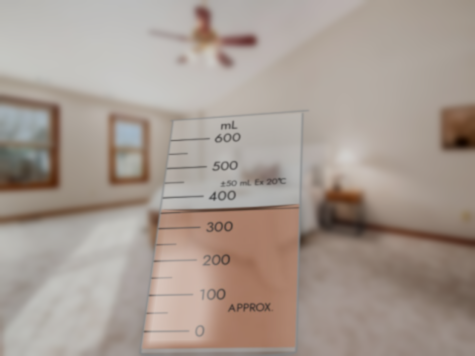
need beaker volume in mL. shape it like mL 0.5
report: mL 350
